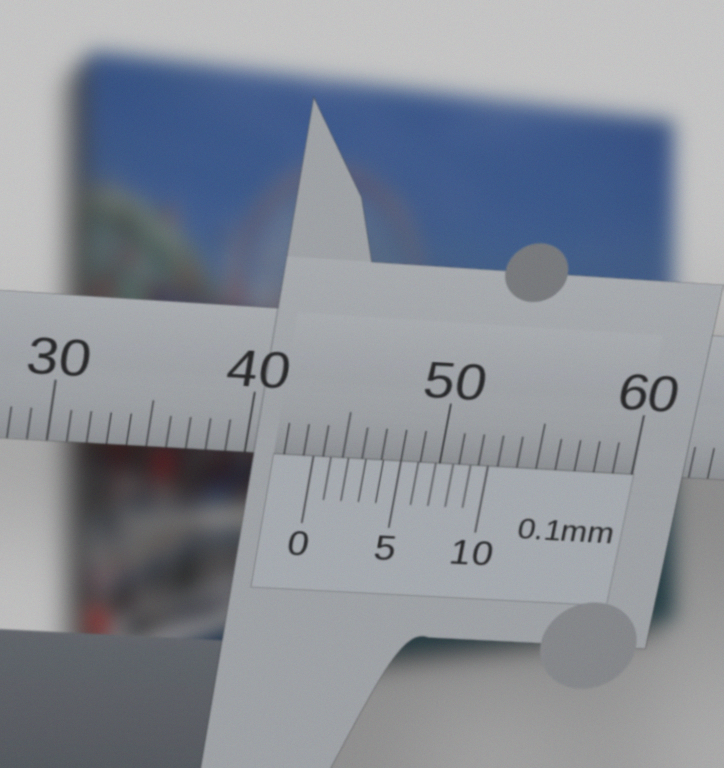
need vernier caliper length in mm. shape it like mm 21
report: mm 43.5
